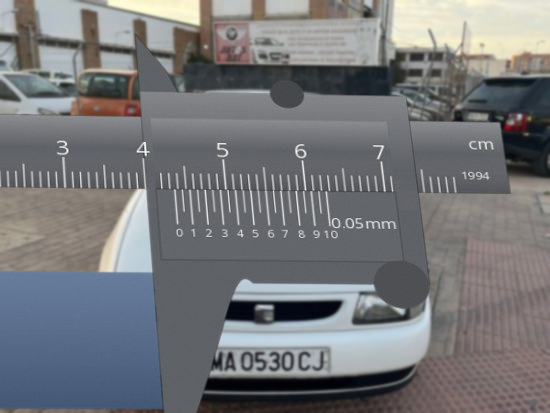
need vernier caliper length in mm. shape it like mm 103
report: mm 43.6
